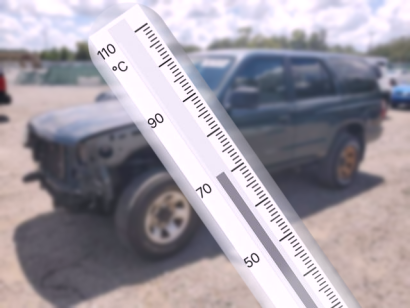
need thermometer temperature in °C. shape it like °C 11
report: °C 71
